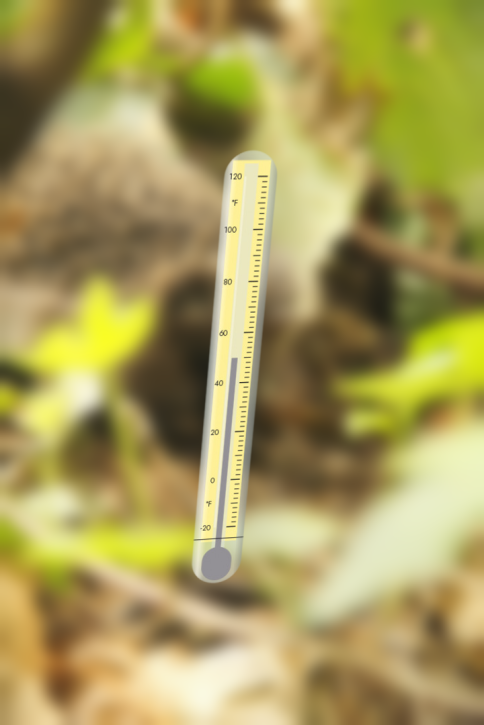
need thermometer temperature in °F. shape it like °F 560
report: °F 50
